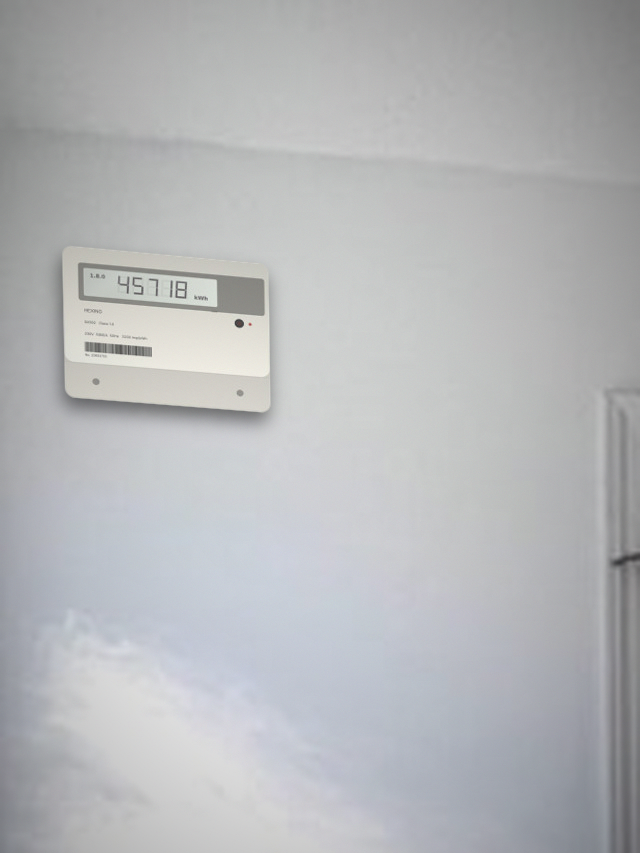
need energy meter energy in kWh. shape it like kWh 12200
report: kWh 45718
